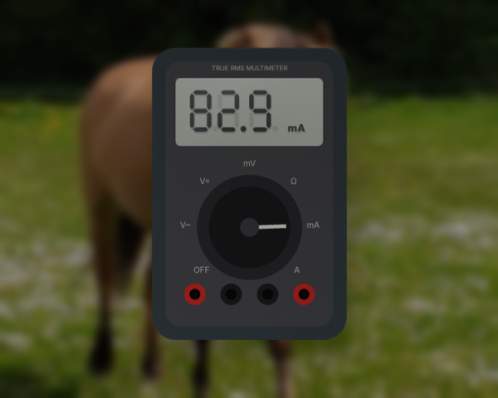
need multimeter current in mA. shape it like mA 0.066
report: mA 82.9
